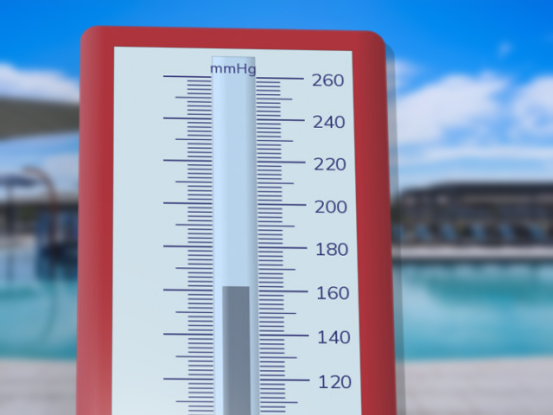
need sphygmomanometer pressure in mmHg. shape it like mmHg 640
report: mmHg 162
